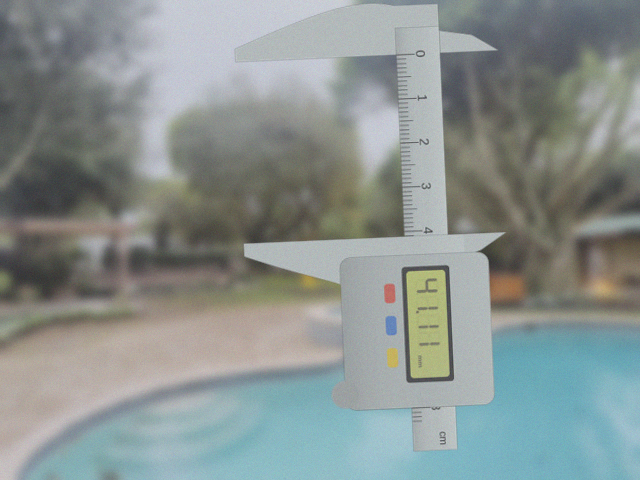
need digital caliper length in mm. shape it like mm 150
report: mm 41.11
